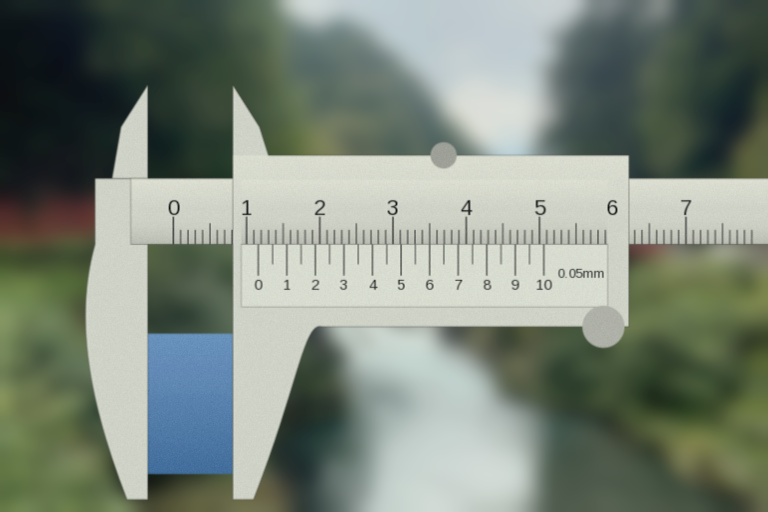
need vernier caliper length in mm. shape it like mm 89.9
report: mm 11.6
